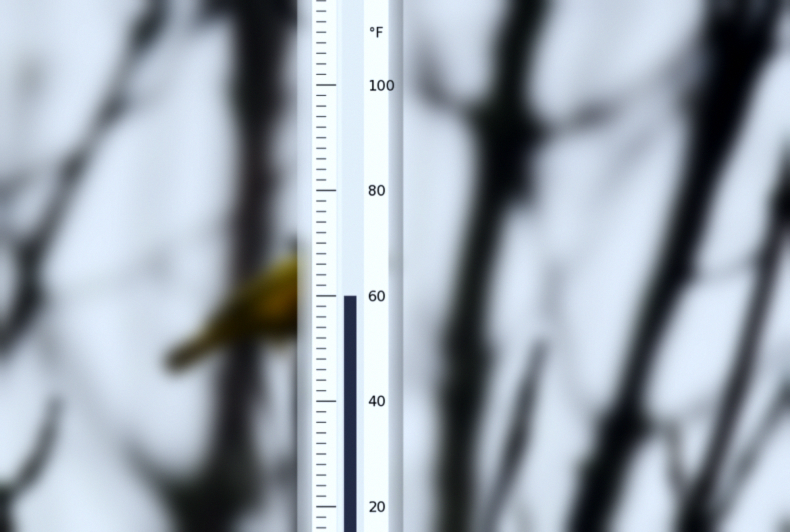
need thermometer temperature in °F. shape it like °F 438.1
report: °F 60
